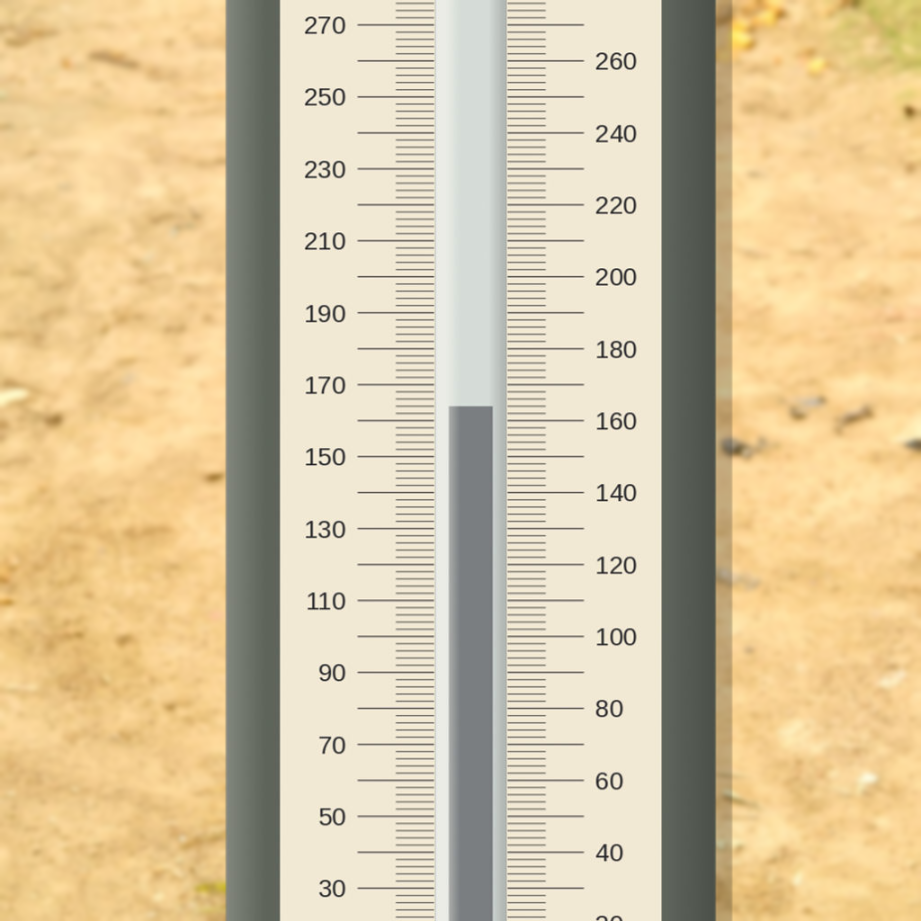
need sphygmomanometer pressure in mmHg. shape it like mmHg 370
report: mmHg 164
